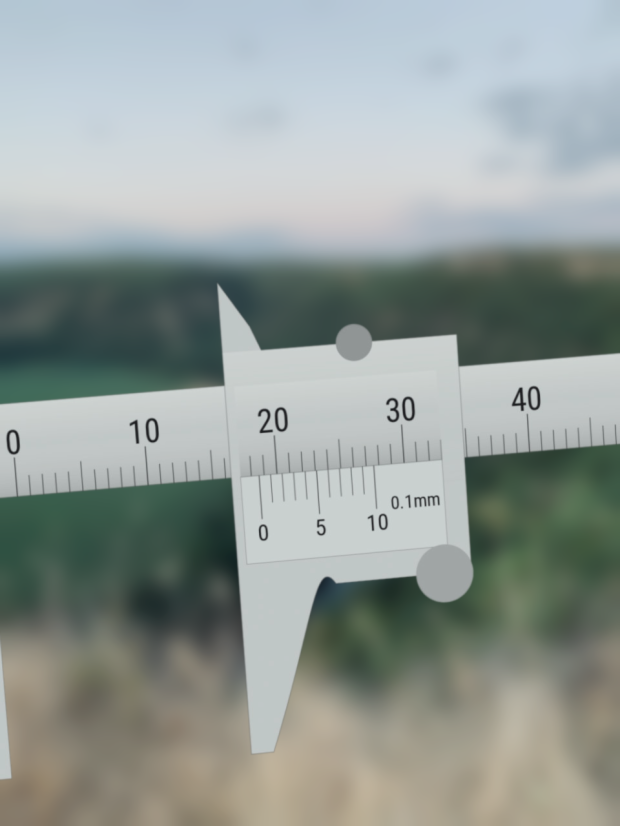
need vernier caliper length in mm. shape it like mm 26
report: mm 18.6
